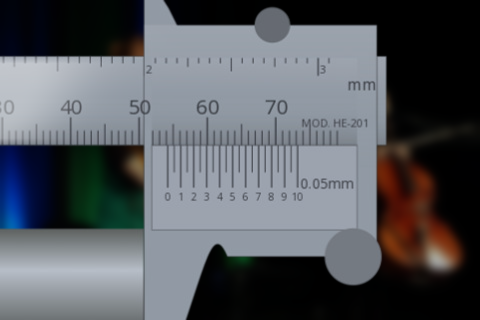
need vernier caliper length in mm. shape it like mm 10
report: mm 54.2
